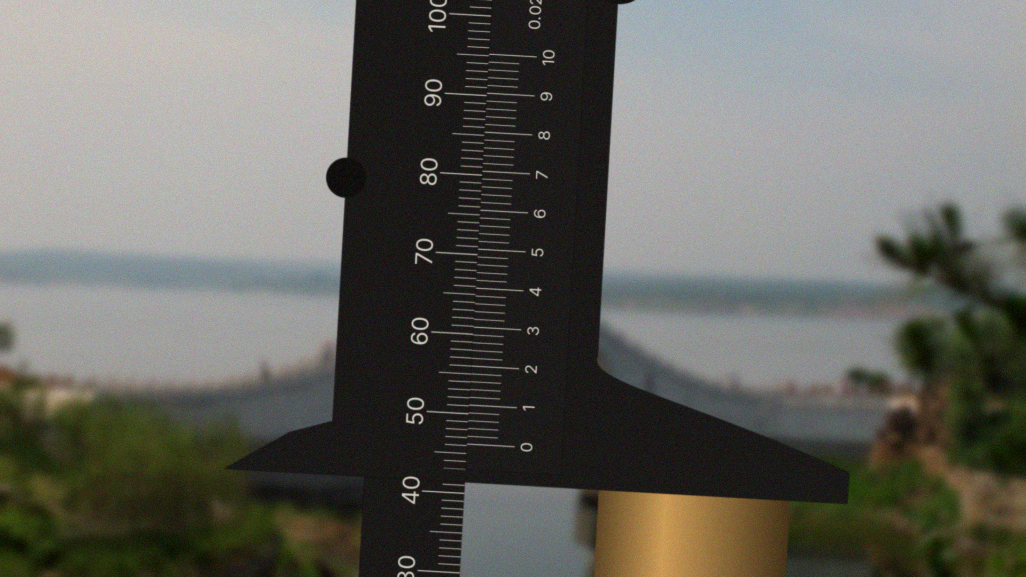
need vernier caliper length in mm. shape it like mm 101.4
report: mm 46.2
